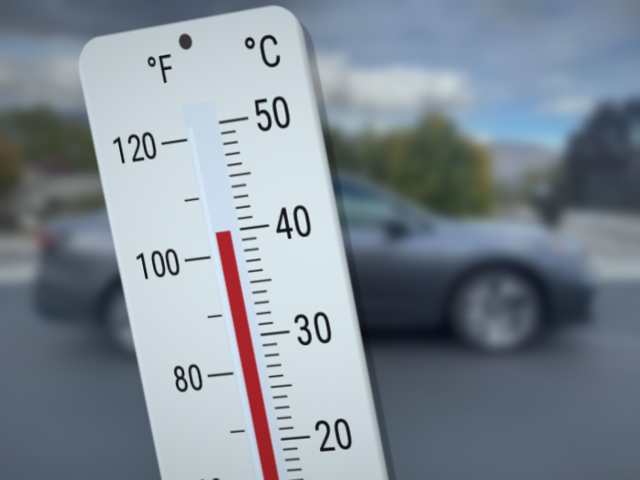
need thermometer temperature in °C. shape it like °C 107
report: °C 40
